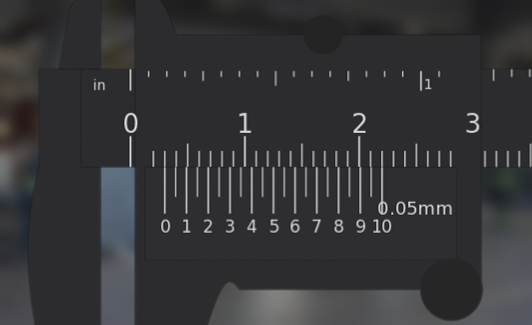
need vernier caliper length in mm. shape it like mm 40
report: mm 3.0
